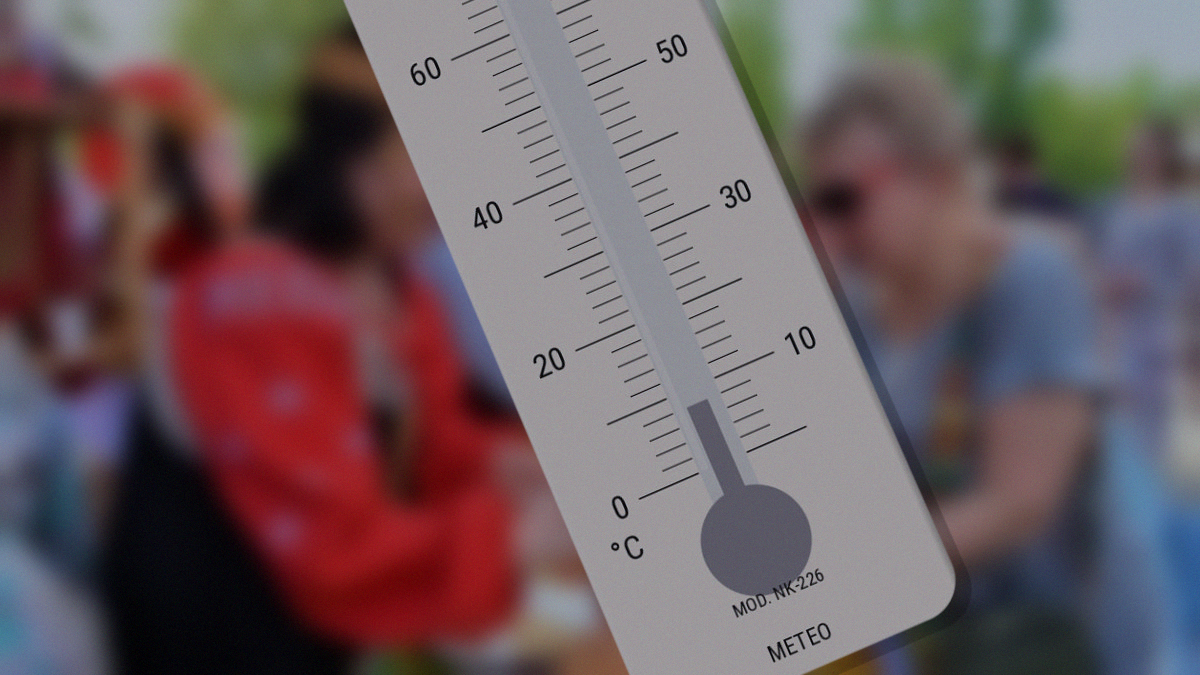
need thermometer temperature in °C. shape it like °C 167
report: °C 8
